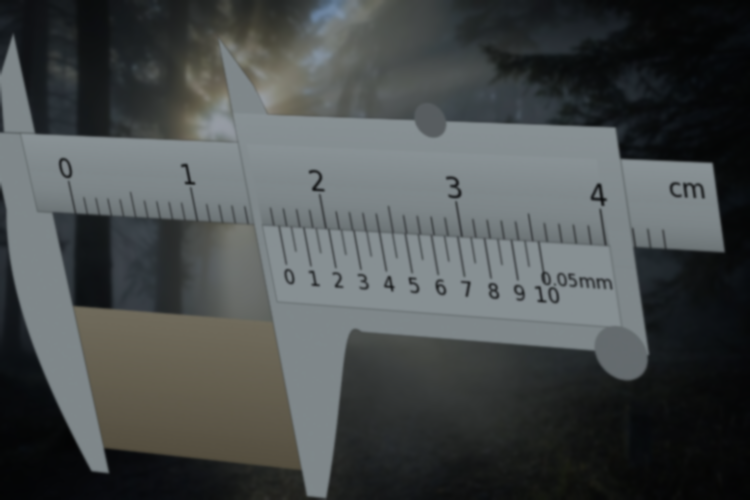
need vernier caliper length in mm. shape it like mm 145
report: mm 16.4
